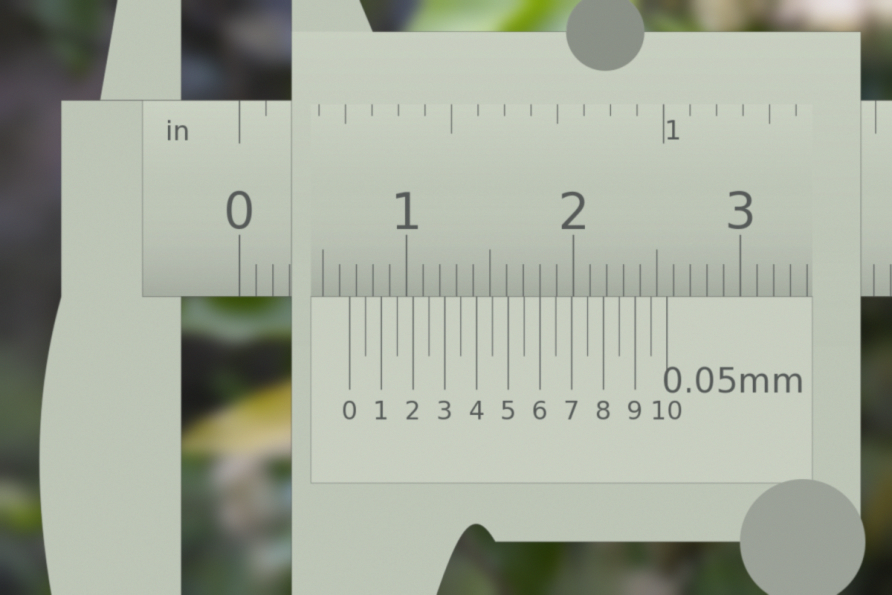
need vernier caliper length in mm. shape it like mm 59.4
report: mm 6.6
